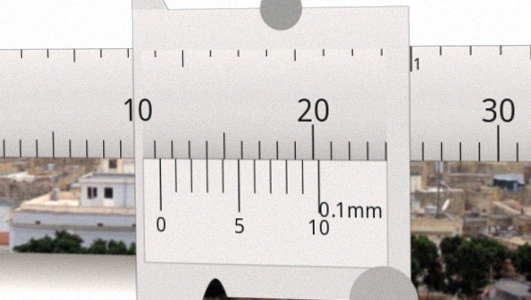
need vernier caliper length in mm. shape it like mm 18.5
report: mm 11.3
